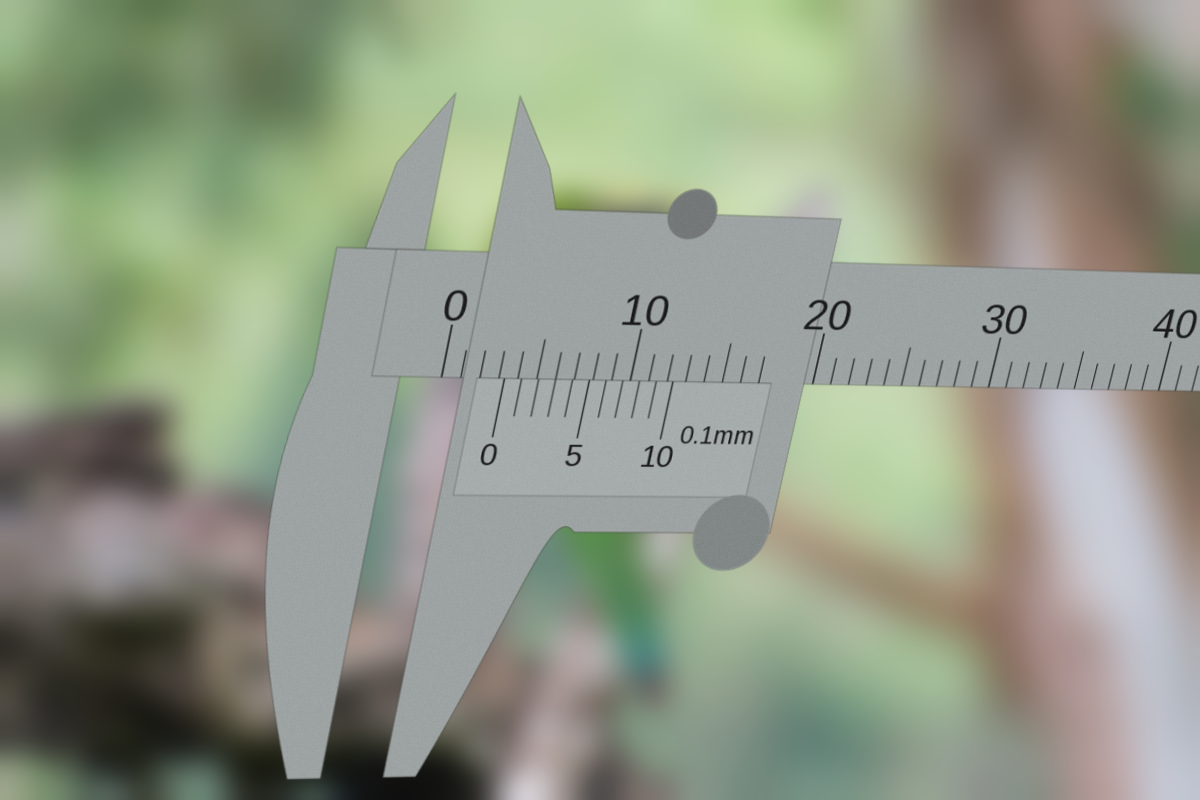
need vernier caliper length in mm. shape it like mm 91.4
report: mm 3.3
